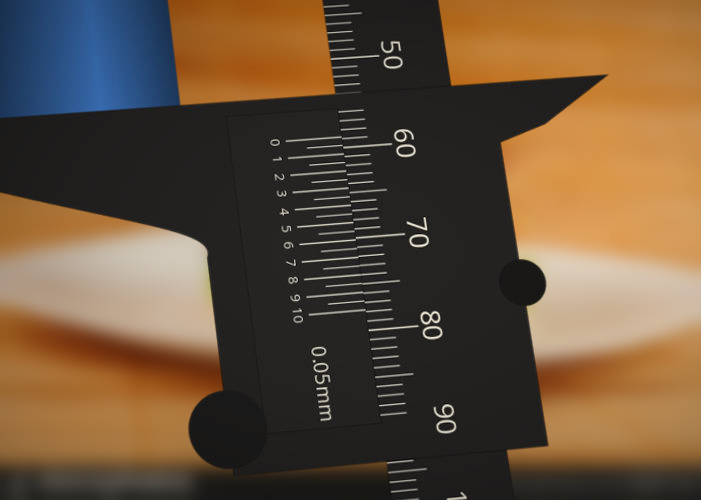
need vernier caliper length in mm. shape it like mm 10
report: mm 58.8
